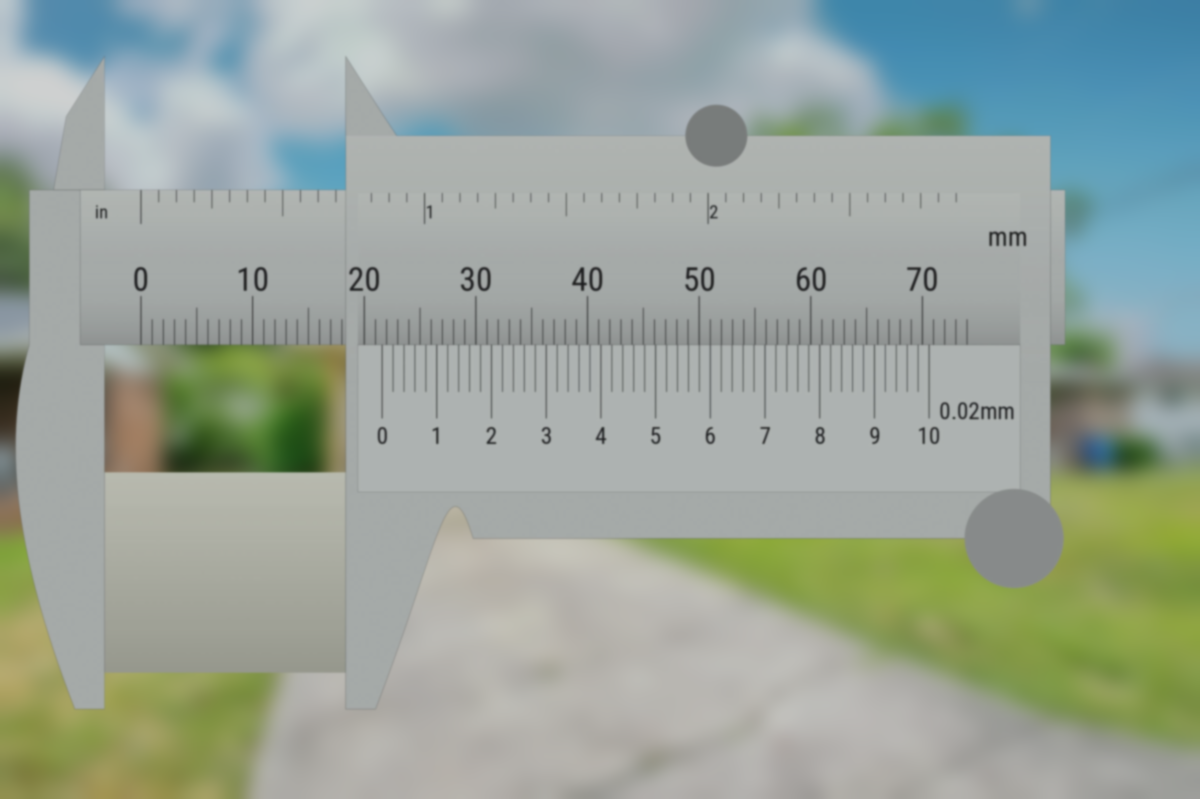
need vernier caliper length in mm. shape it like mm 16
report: mm 21.6
